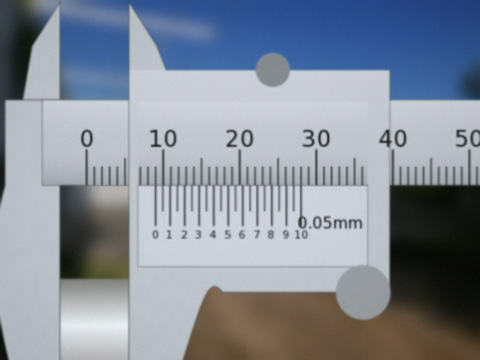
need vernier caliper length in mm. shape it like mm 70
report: mm 9.0
